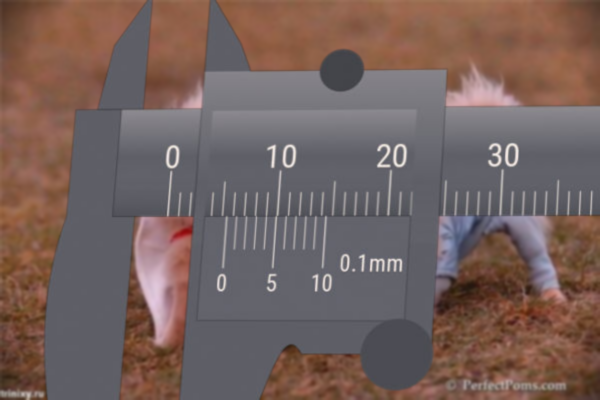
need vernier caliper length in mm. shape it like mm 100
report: mm 5.4
